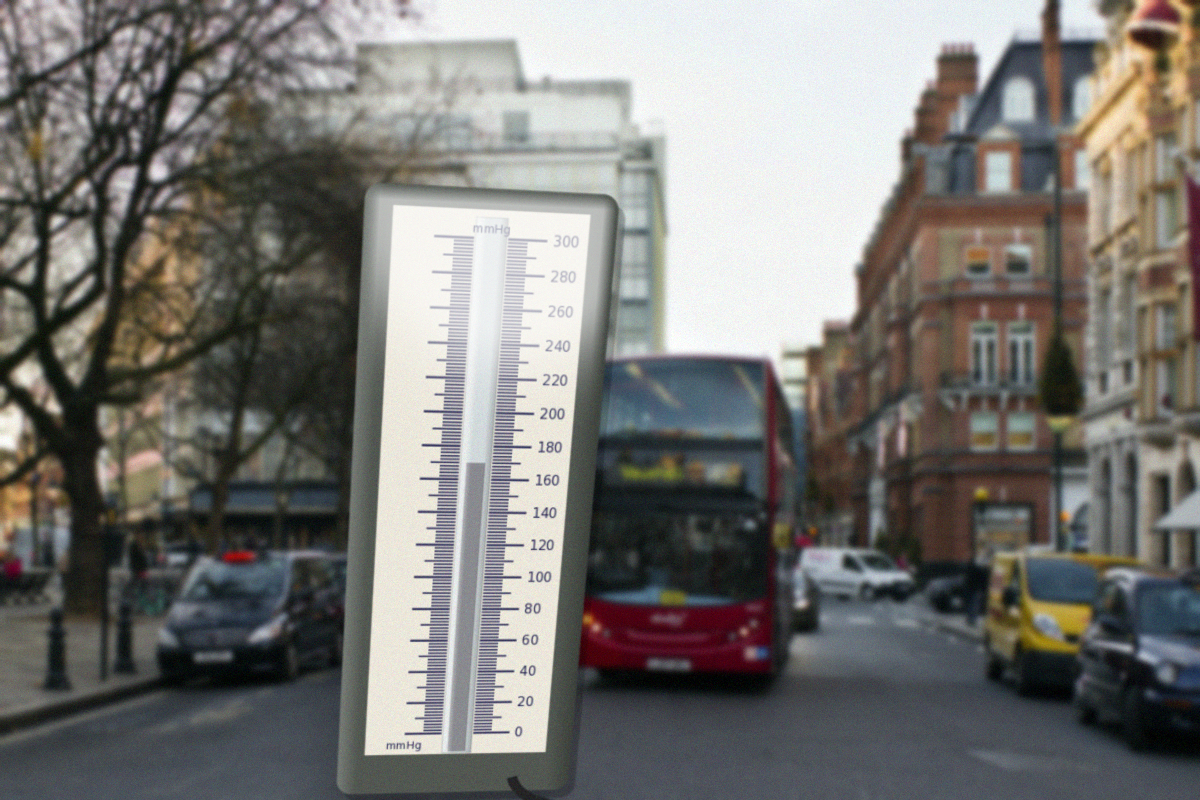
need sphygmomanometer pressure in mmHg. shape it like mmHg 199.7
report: mmHg 170
